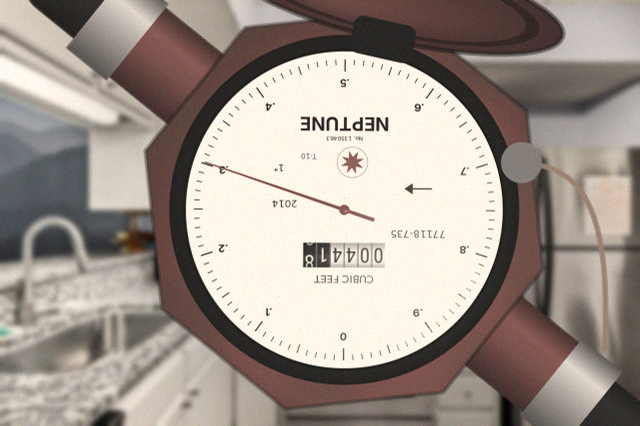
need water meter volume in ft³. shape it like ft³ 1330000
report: ft³ 4418.30
